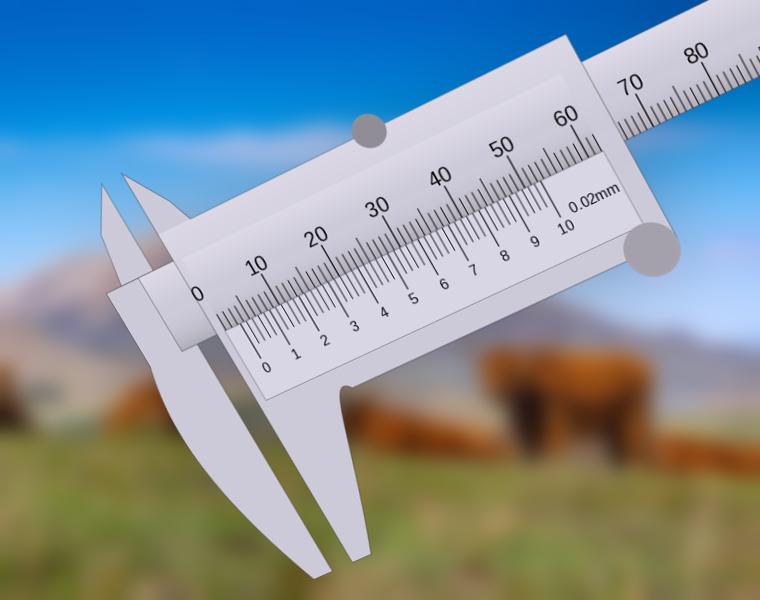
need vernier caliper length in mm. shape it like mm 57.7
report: mm 3.4
